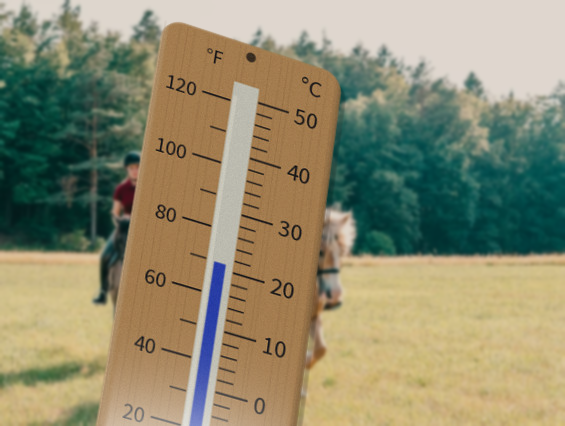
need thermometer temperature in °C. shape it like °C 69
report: °C 21
